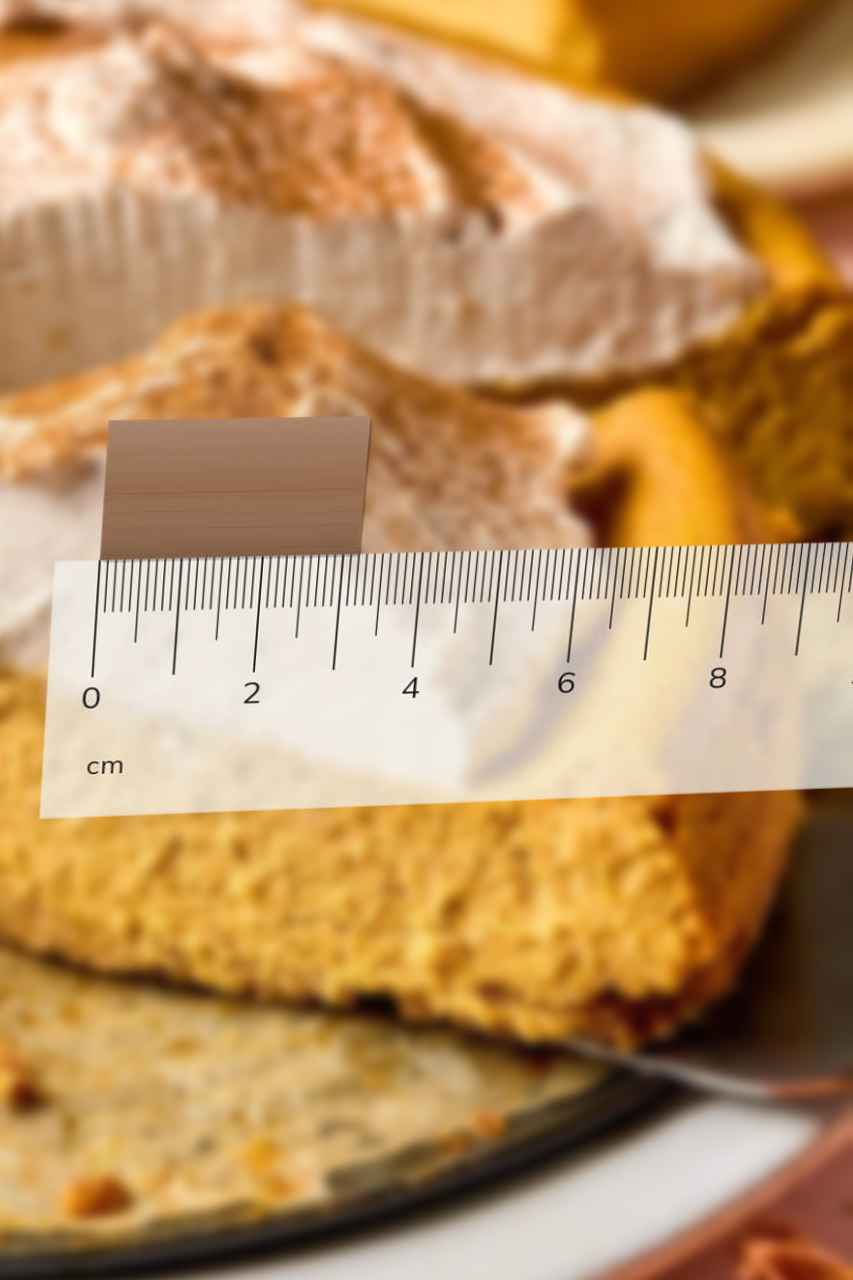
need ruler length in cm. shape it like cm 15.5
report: cm 3.2
